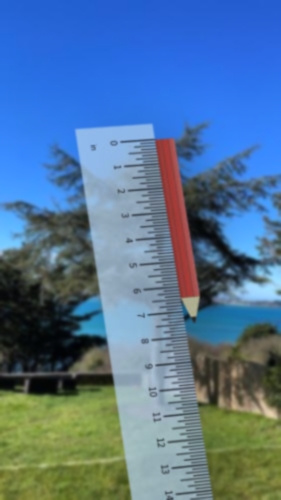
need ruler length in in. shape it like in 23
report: in 7.5
